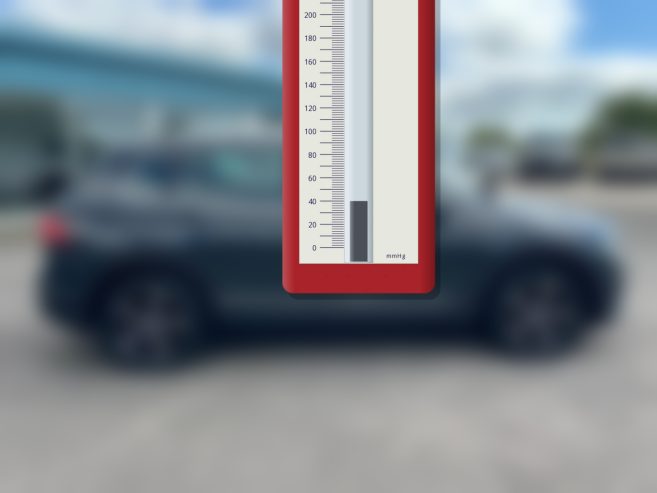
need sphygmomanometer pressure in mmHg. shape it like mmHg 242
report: mmHg 40
